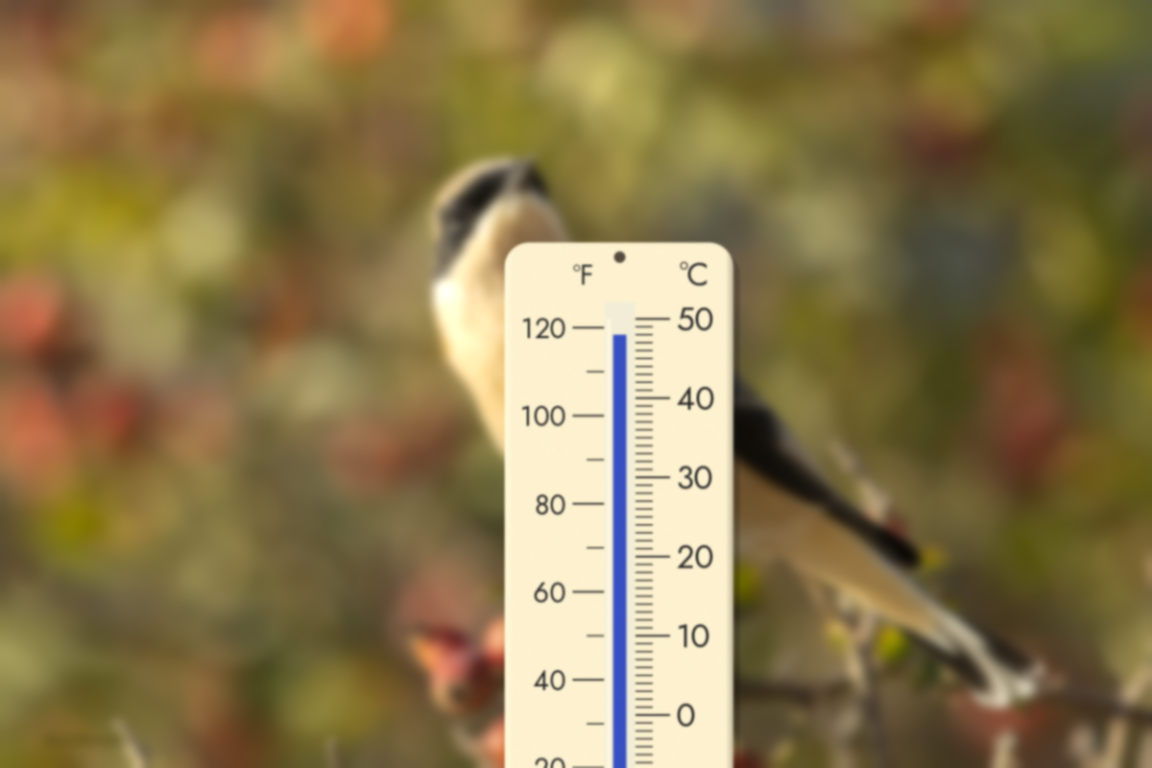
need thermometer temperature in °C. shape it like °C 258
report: °C 48
